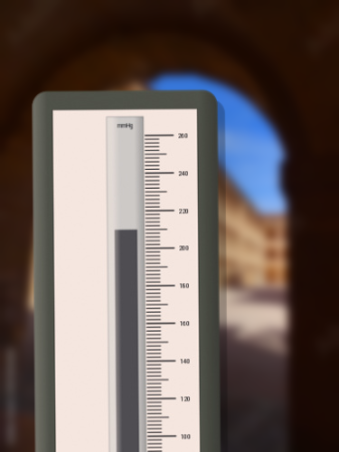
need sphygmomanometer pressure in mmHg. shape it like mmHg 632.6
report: mmHg 210
